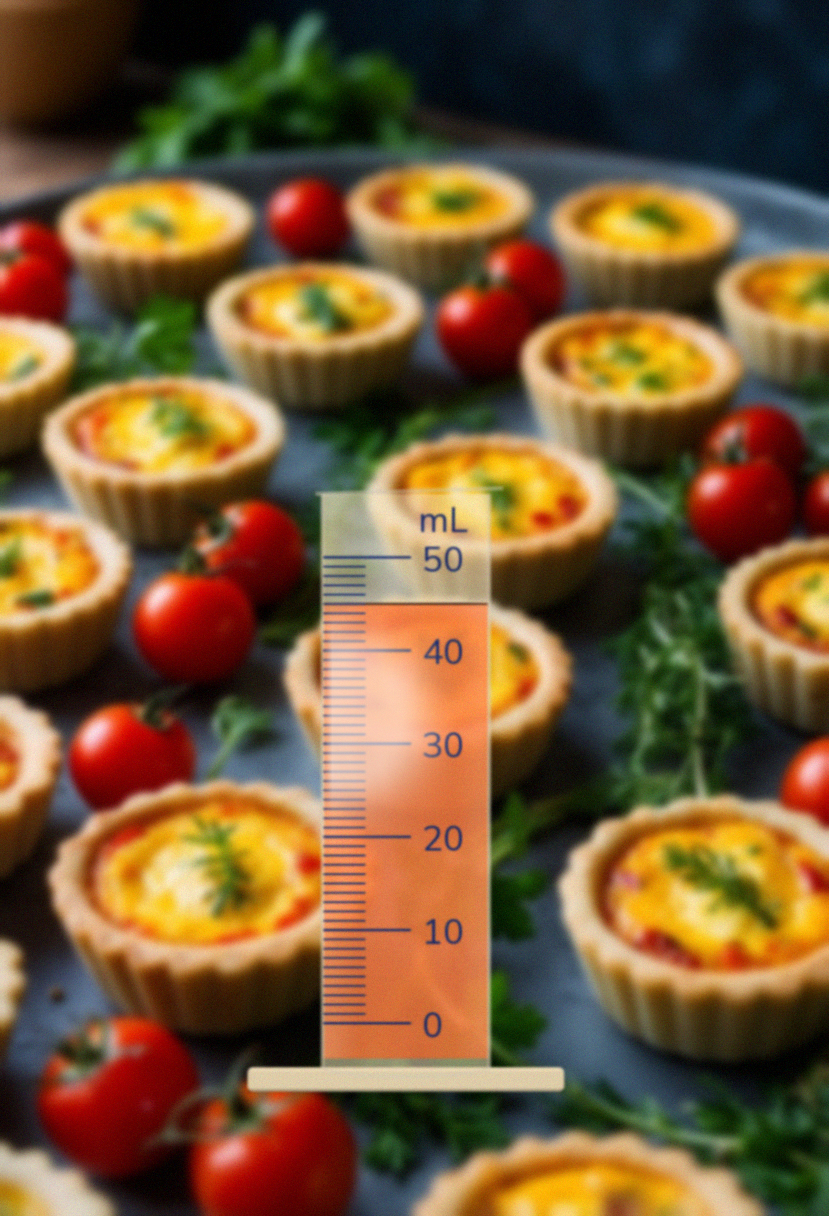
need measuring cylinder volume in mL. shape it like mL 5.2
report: mL 45
